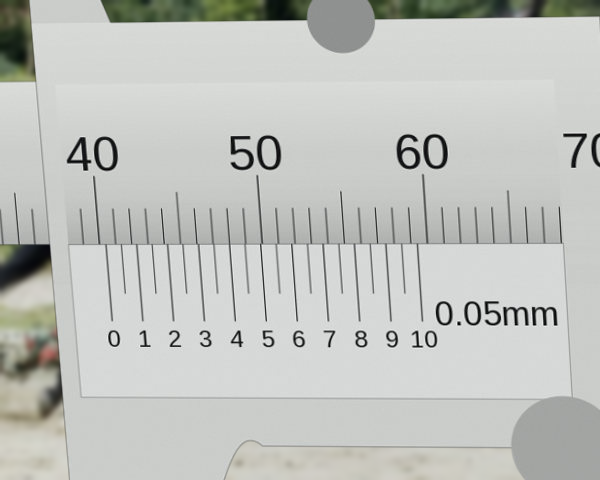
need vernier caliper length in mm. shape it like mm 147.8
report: mm 40.4
